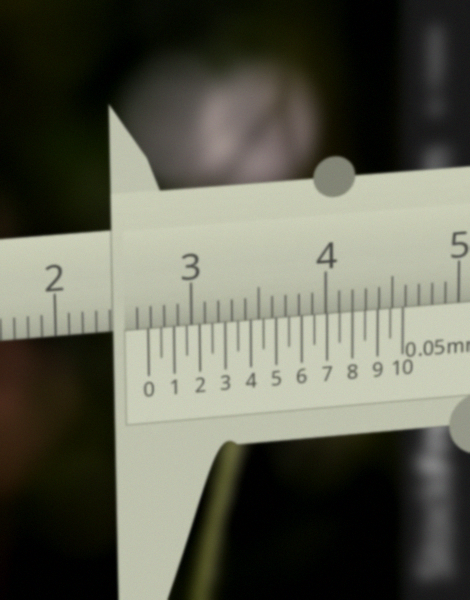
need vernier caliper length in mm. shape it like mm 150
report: mm 26.8
